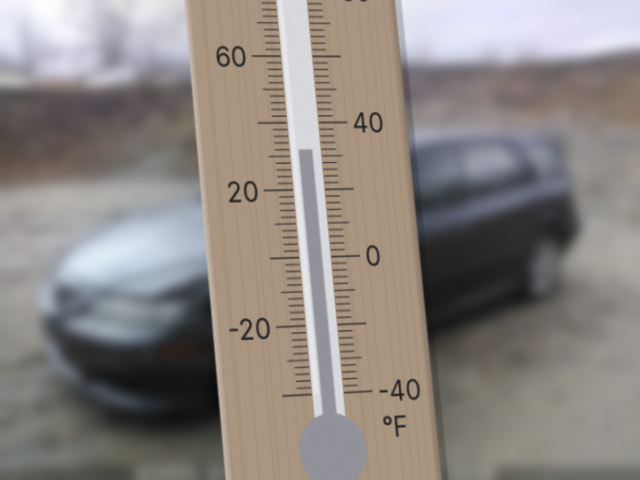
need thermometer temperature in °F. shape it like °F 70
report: °F 32
